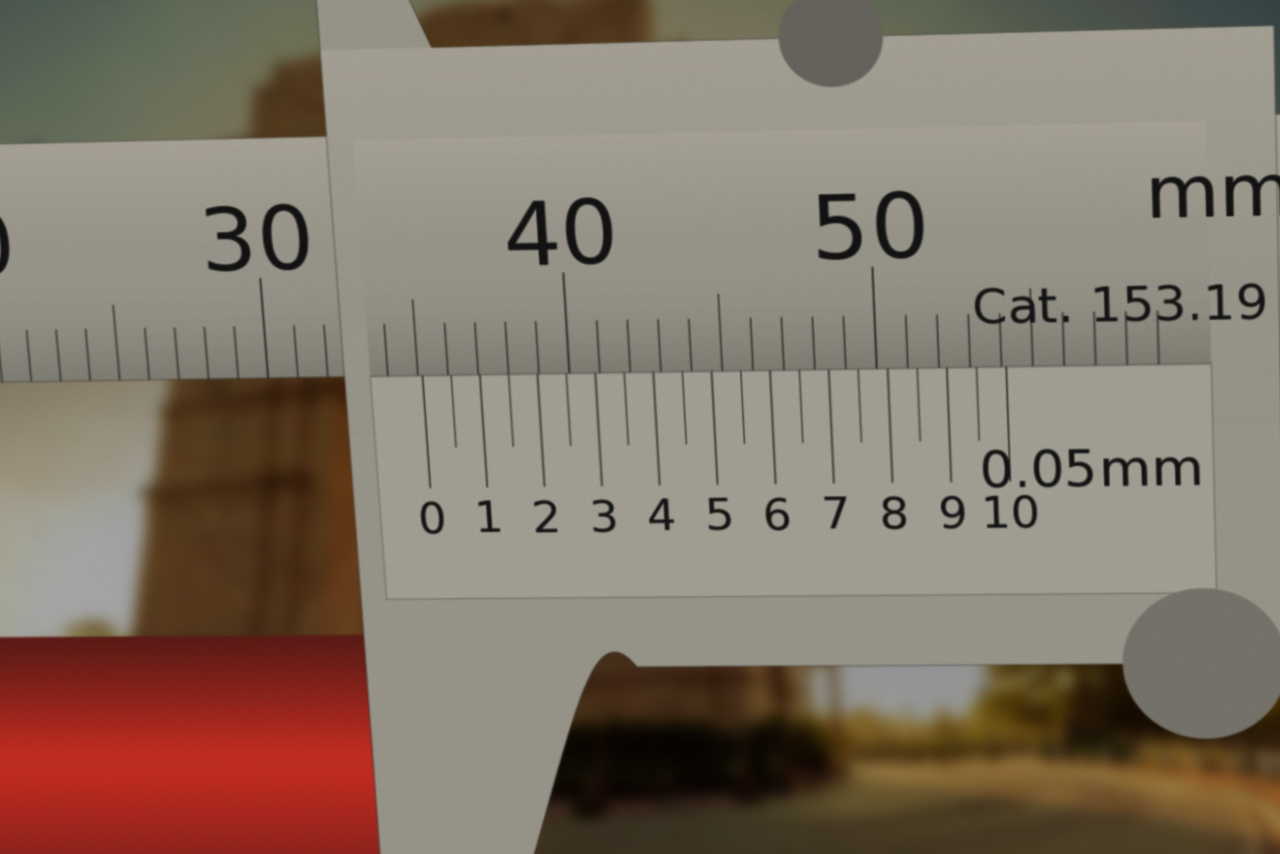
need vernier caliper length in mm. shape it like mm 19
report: mm 35.15
